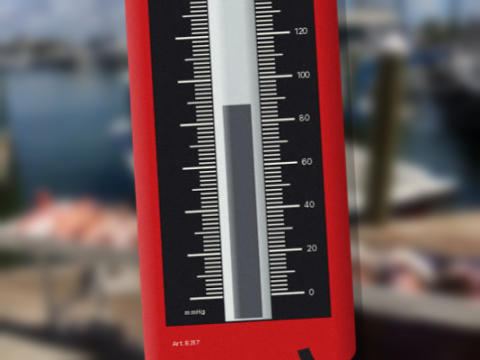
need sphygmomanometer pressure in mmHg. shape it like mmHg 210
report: mmHg 88
